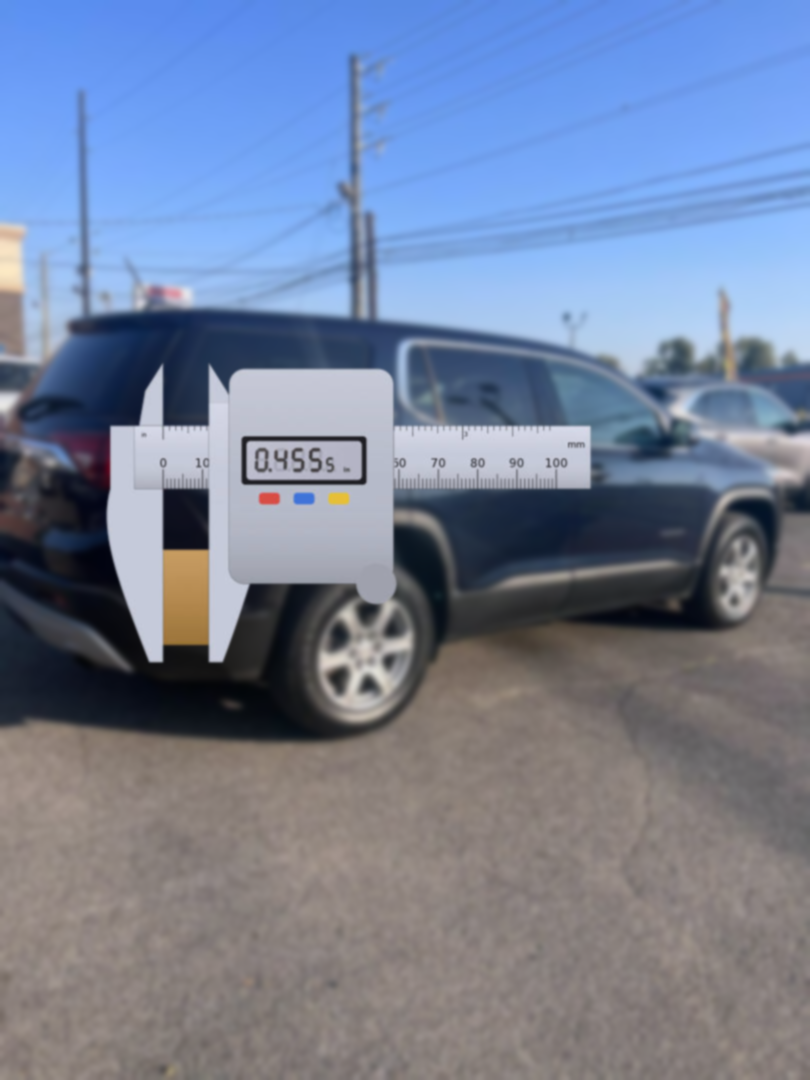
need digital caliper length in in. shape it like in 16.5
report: in 0.4555
